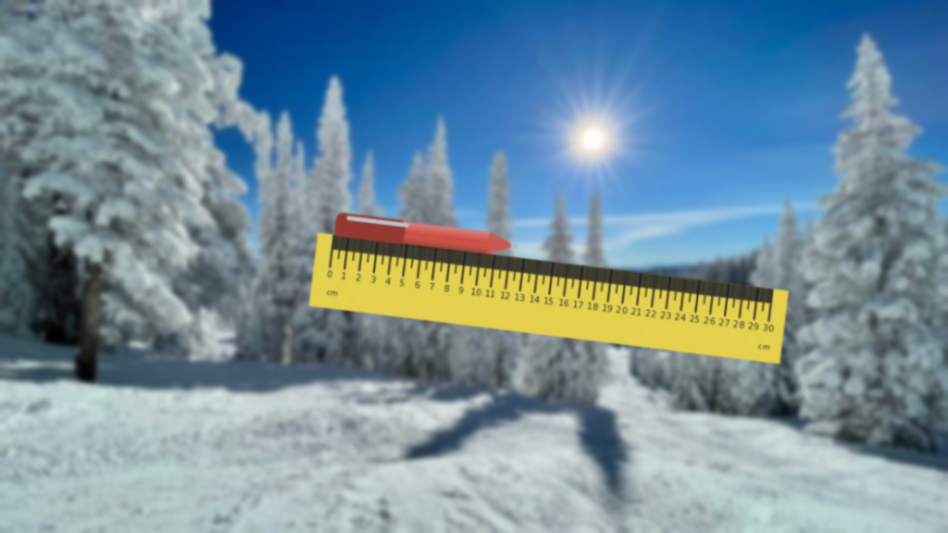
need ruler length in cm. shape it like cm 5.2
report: cm 12.5
